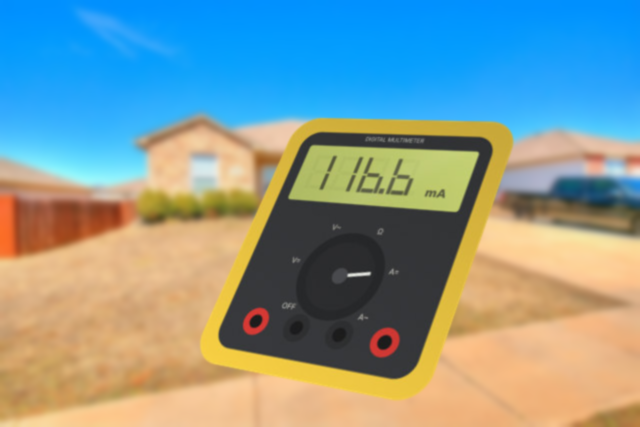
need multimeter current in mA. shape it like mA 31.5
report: mA 116.6
